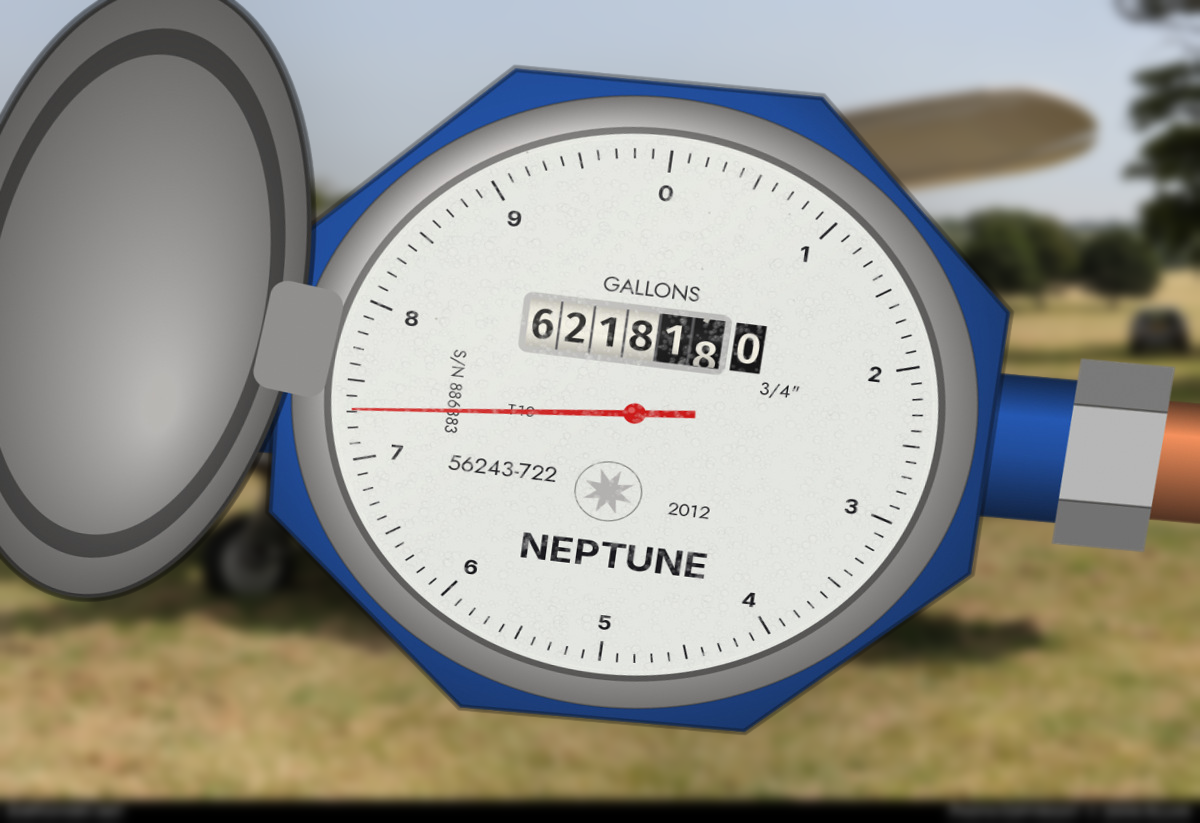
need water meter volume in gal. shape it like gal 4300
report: gal 6218177.3
